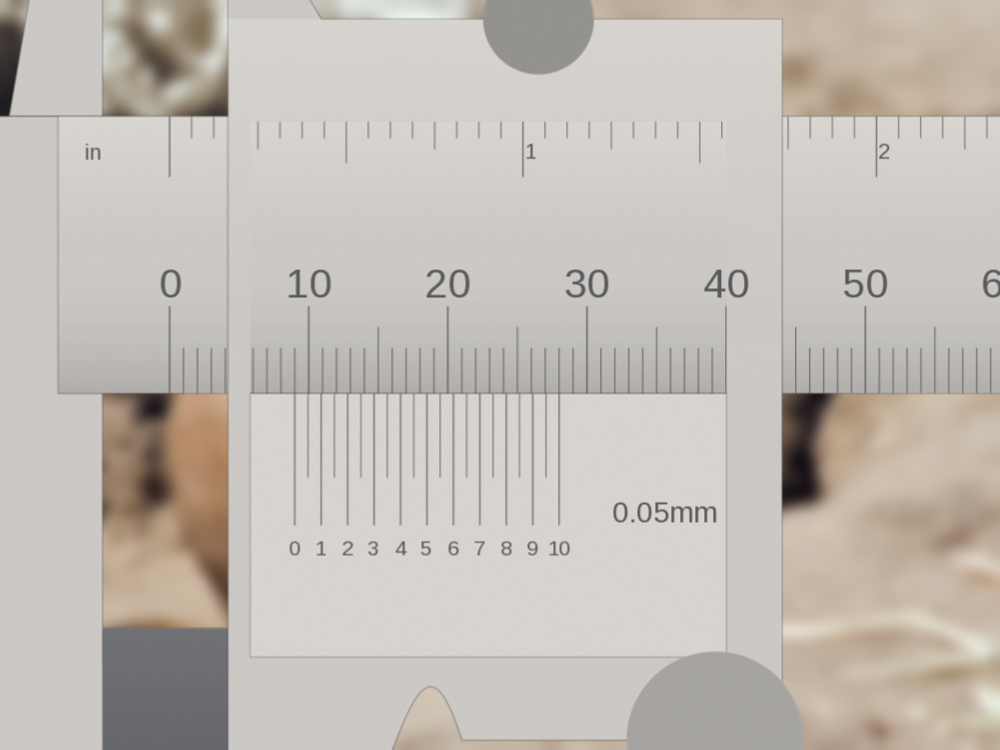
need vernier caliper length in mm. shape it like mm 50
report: mm 9.0
